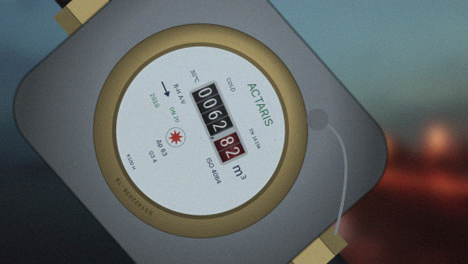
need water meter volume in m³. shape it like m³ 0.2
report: m³ 62.82
